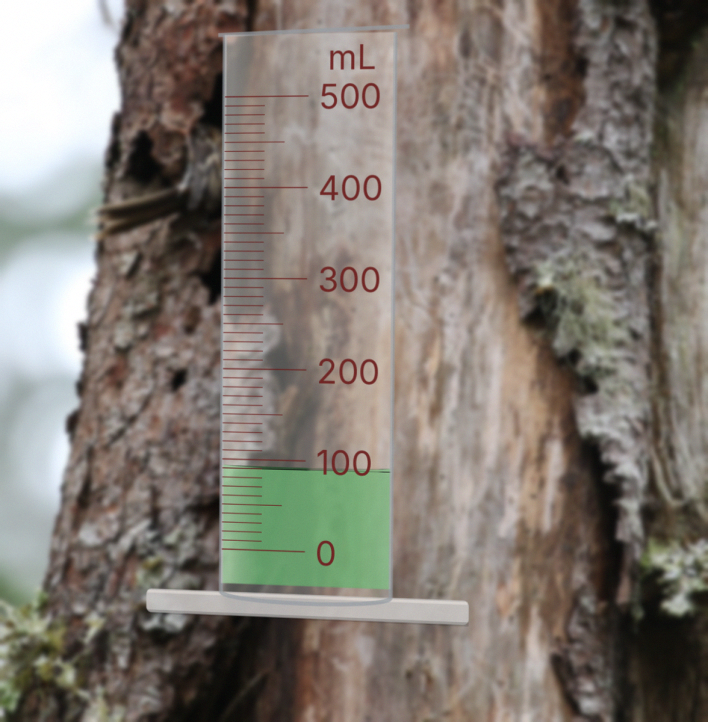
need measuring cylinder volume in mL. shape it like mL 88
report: mL 90
